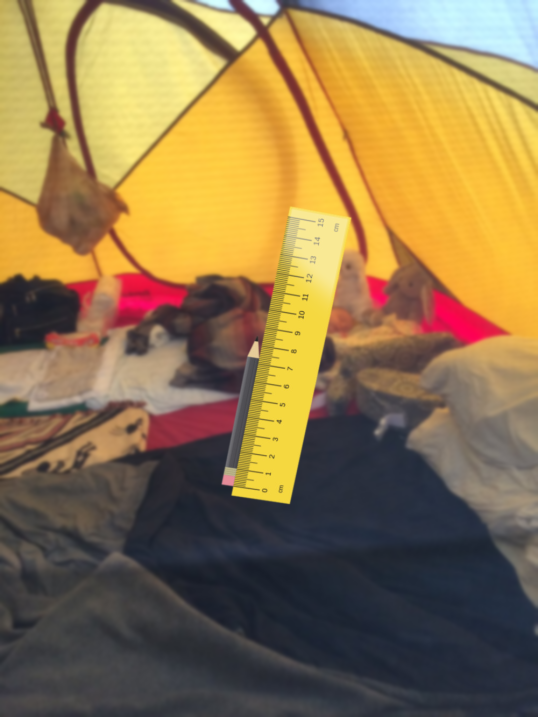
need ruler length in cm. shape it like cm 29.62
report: cm 8.5
